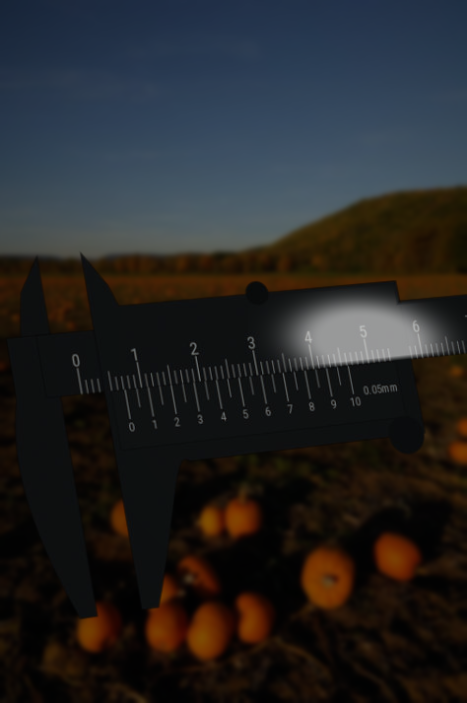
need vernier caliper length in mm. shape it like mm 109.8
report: mm 7.2
